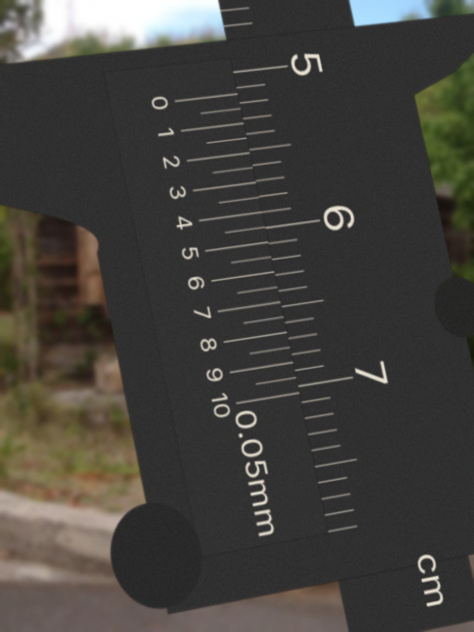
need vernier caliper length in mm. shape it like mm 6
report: mm 51.4
